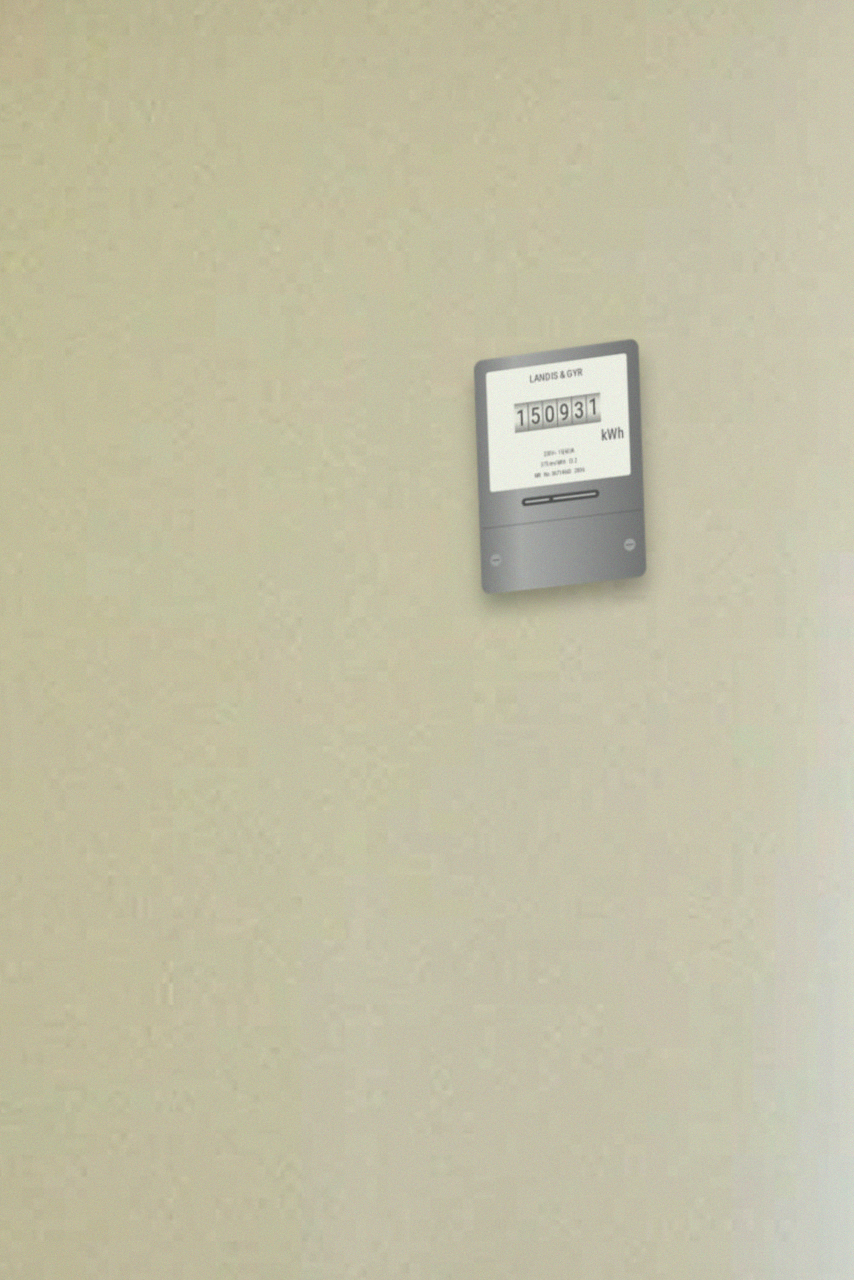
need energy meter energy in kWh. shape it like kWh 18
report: kWh 150931
